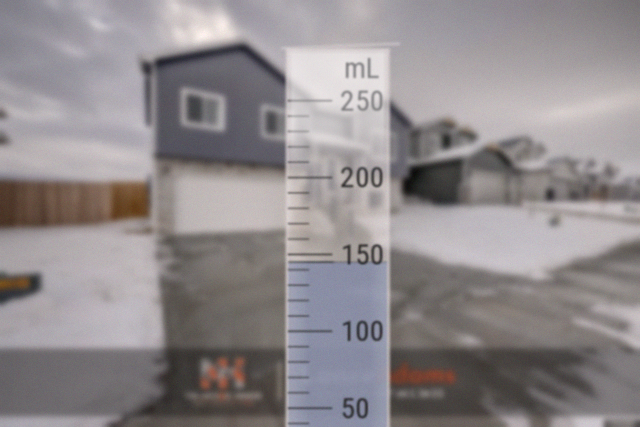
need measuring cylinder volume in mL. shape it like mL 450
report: mL 145
